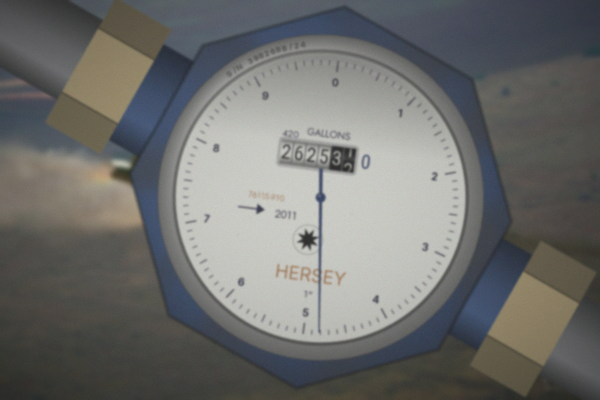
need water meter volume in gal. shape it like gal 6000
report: gal 2625314.8
